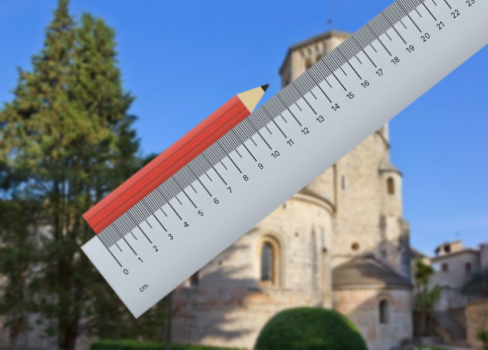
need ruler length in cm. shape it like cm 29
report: cm 12
